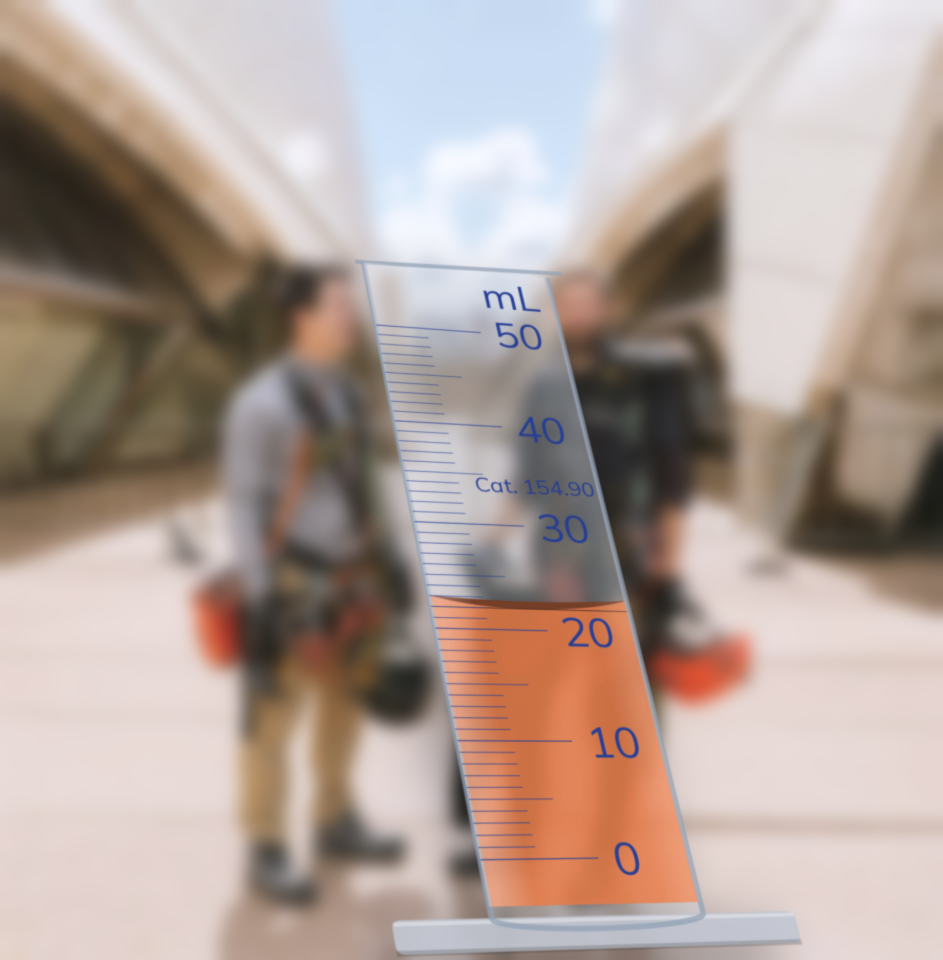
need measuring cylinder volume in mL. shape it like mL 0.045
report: mL 22
